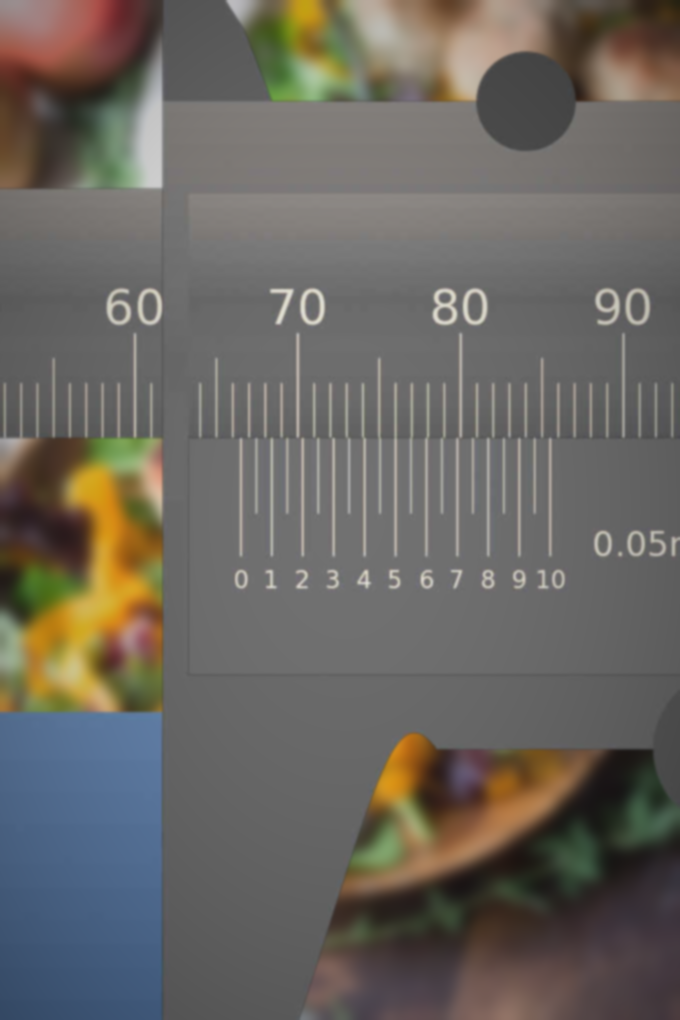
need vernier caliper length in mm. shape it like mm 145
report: mm 66.5
